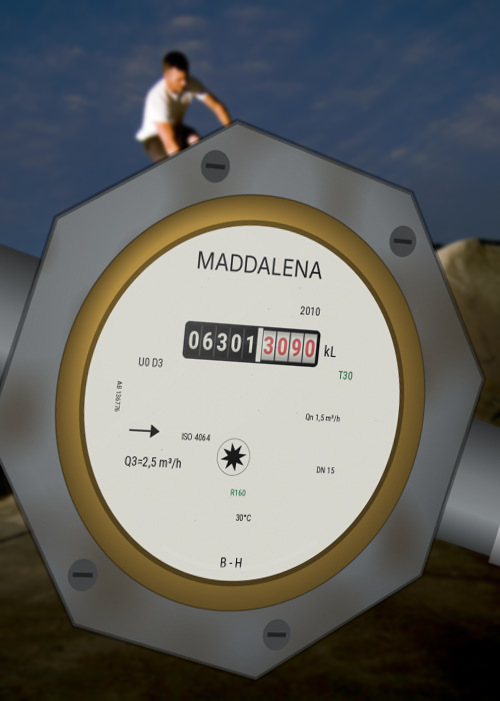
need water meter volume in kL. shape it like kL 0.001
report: kL 6301.3090
